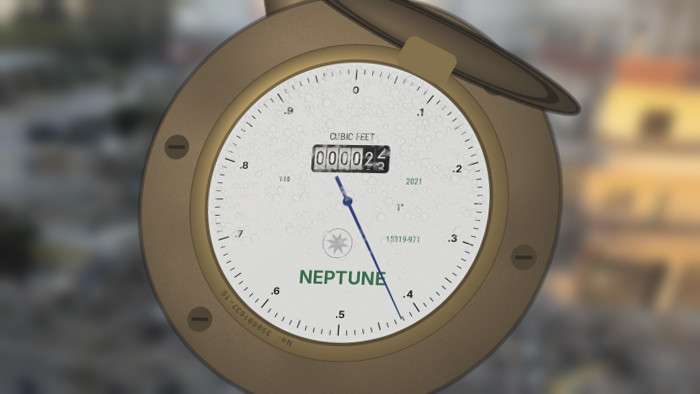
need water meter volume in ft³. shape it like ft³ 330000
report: ft³ 22.42
